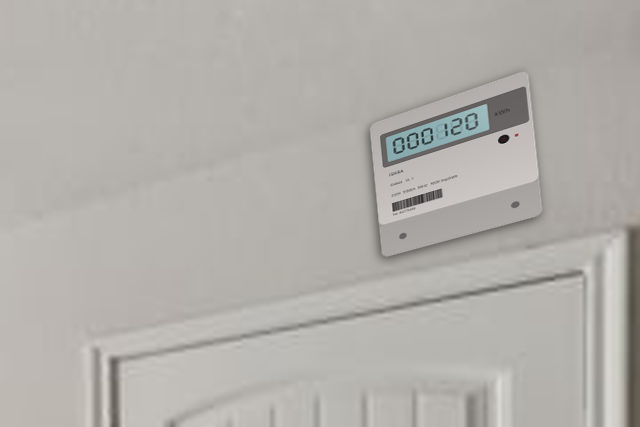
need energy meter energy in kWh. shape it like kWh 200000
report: kWh 120
